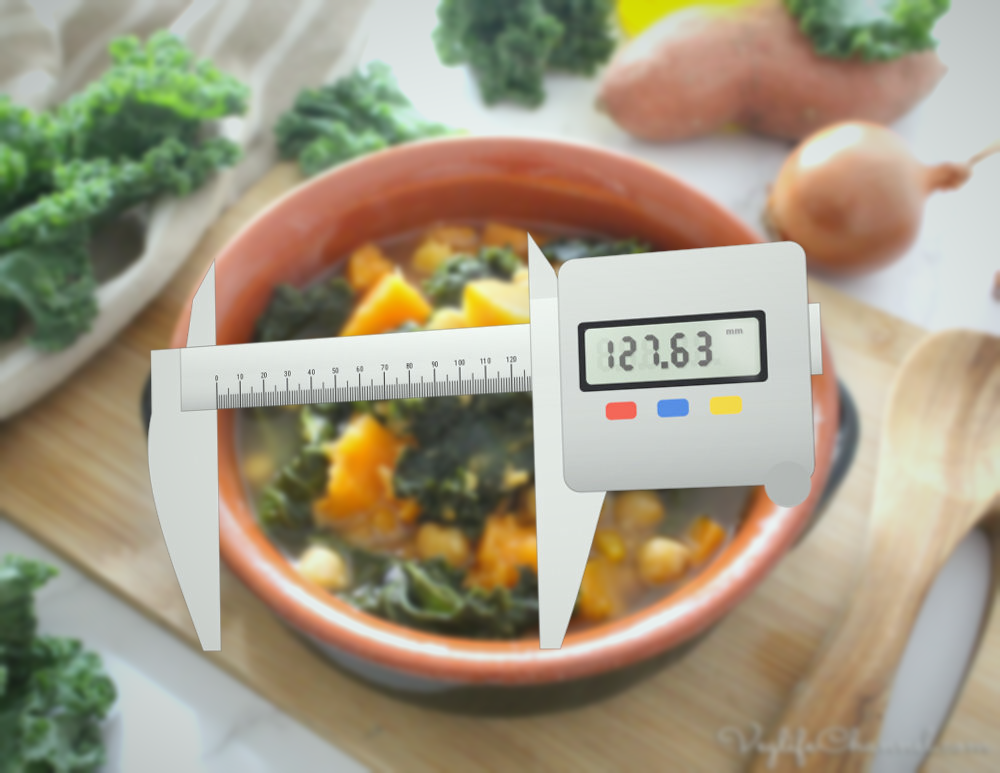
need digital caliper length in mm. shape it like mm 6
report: mm 127.63
